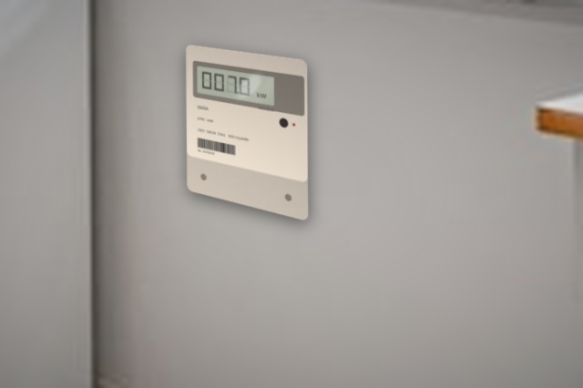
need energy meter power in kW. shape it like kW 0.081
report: kW 7.0
